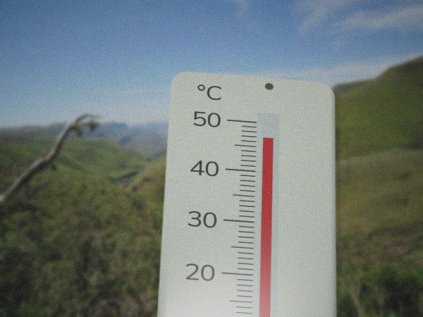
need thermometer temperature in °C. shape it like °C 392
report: °C 47
